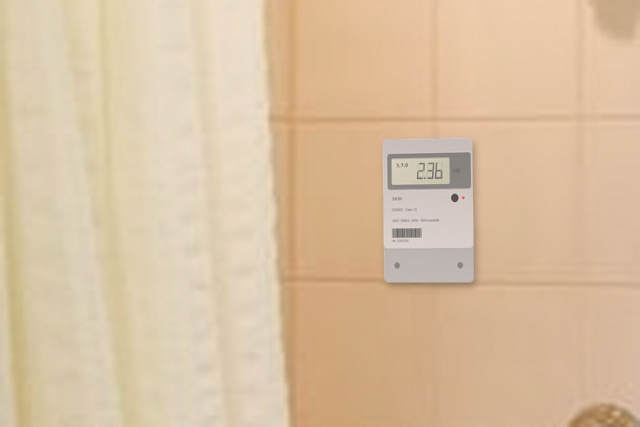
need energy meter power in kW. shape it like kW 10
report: kW 2.36
